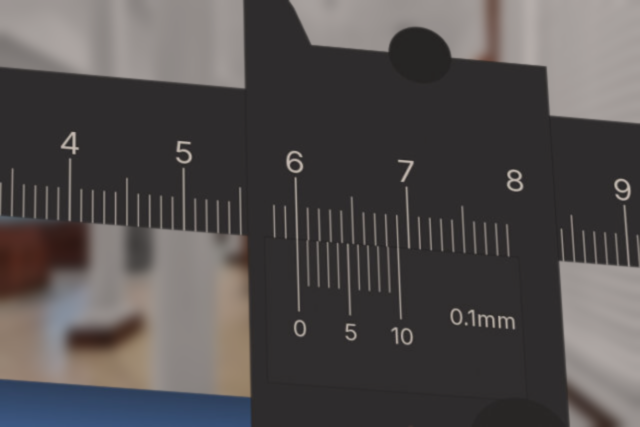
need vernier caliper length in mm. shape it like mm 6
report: mm 60.0
